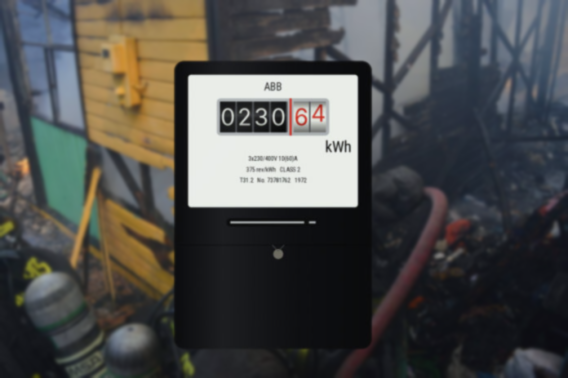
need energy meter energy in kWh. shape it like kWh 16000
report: kWh 230.64
